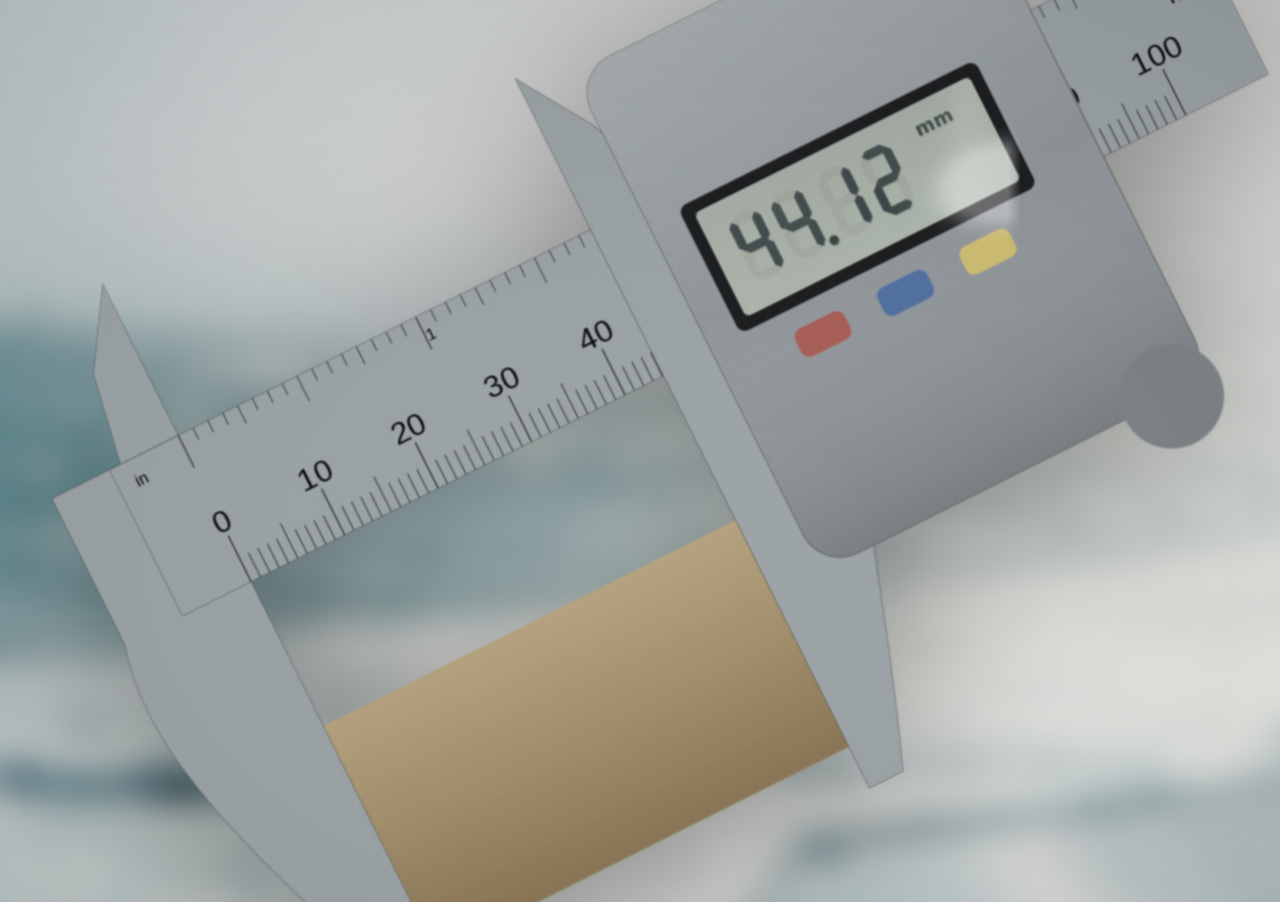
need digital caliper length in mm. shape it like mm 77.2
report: mm 44.12
